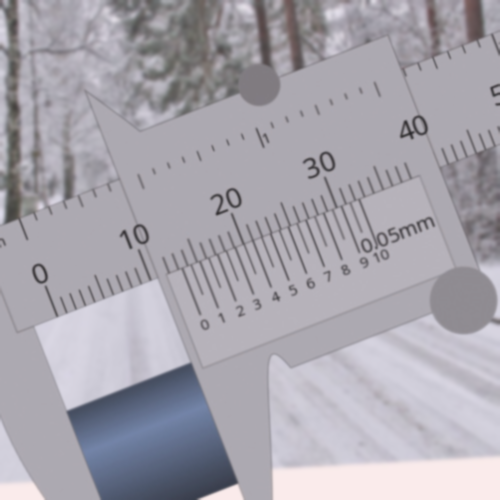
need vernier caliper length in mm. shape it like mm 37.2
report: mm 13.4
